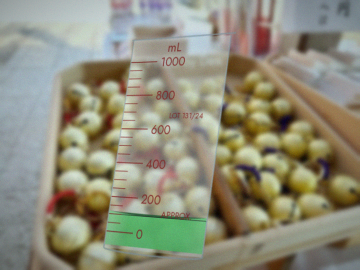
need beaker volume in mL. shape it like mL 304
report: mL 100
